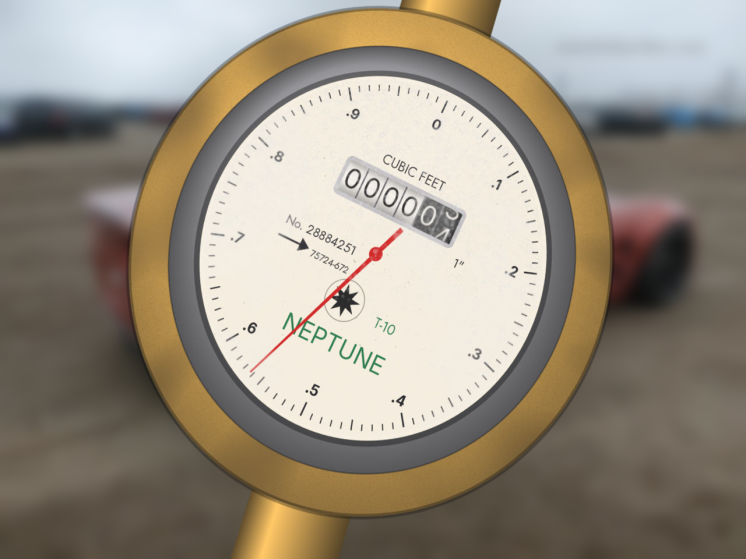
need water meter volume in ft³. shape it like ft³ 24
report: ft³ 3.56
